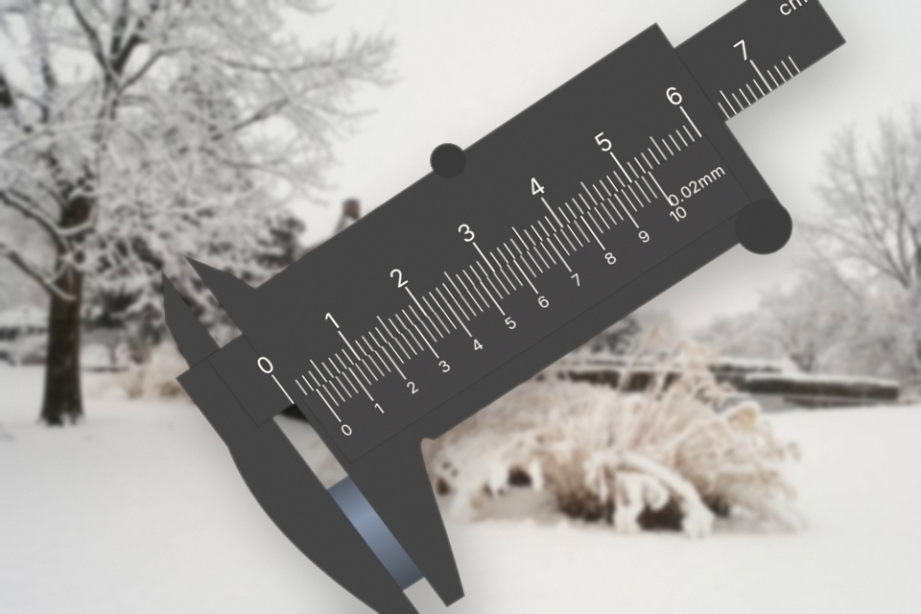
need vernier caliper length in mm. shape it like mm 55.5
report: mm 3.4
